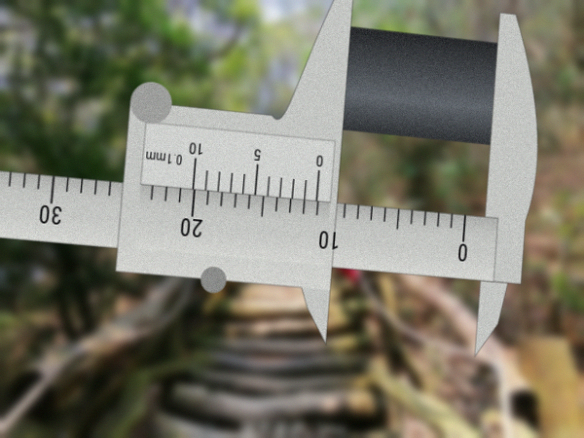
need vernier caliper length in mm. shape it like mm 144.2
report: mm 11.1
